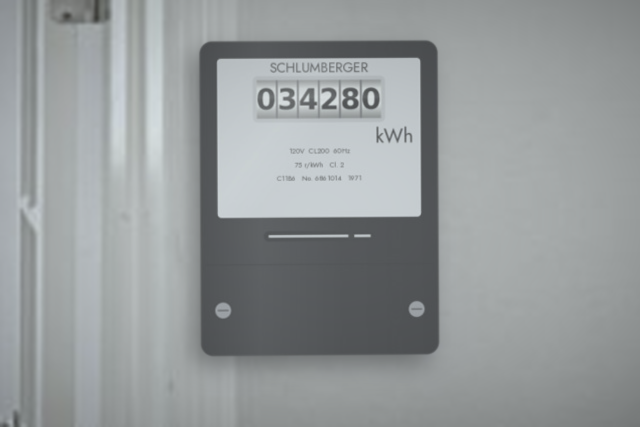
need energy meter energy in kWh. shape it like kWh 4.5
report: kWh 34280
